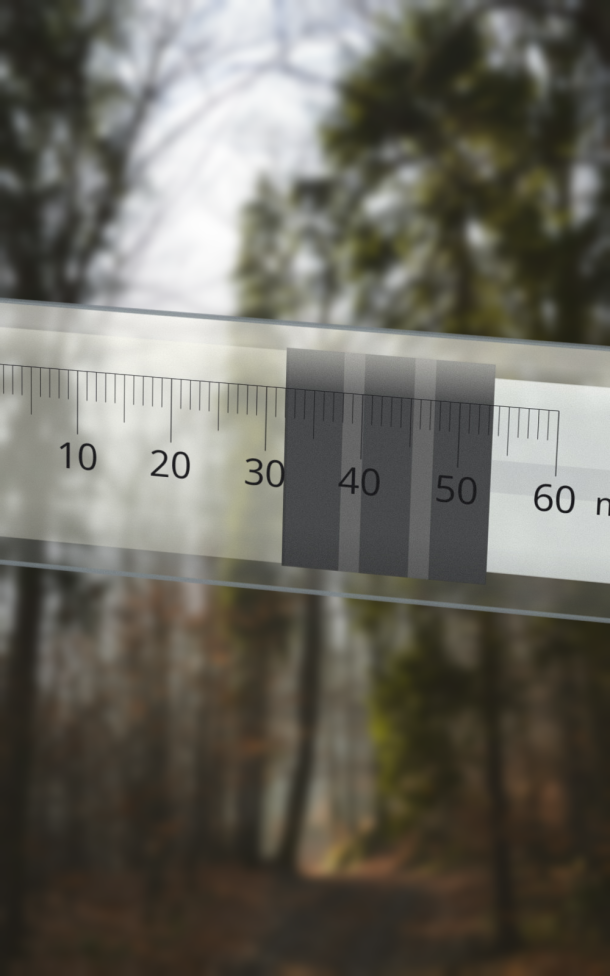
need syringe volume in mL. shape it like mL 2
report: mL 32
